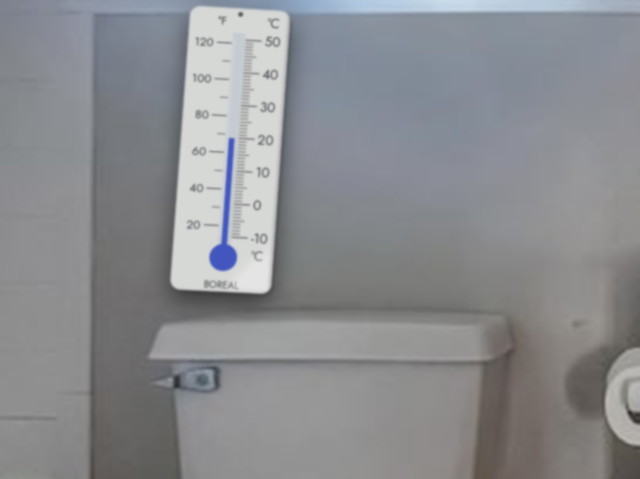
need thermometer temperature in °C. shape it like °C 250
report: °C 20
